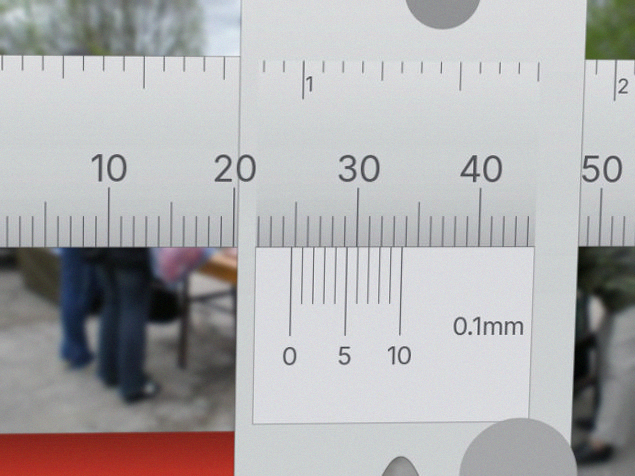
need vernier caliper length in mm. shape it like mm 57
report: mm 24.7
